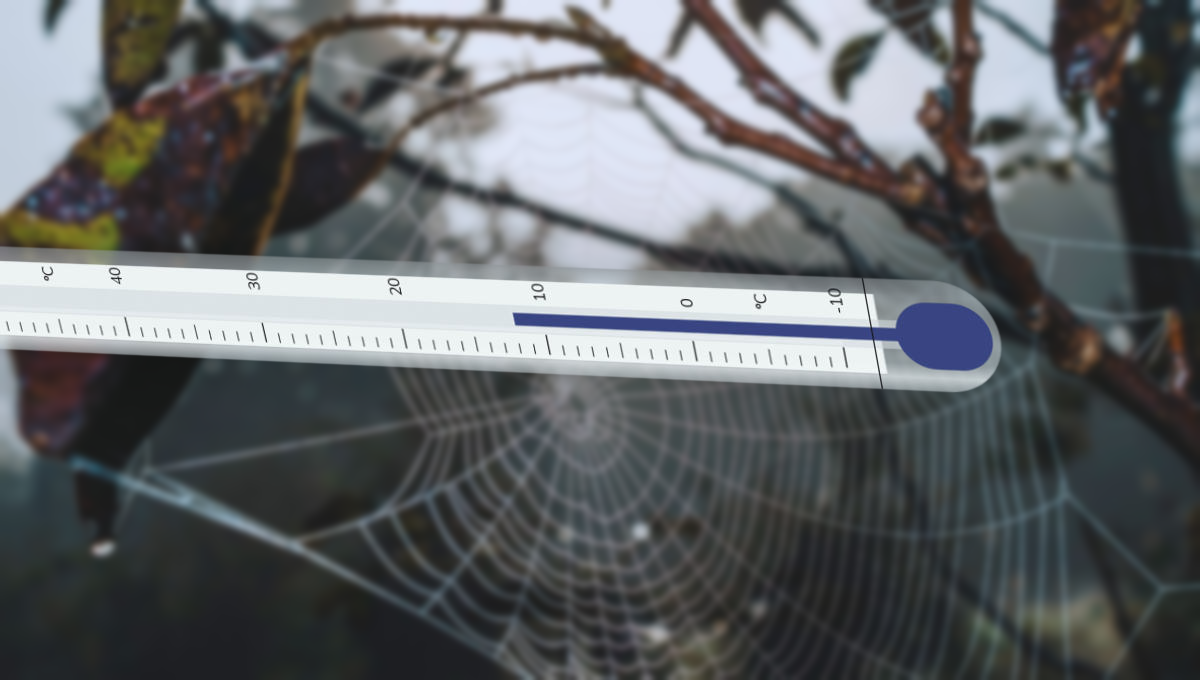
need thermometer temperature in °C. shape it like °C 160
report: °C 12
